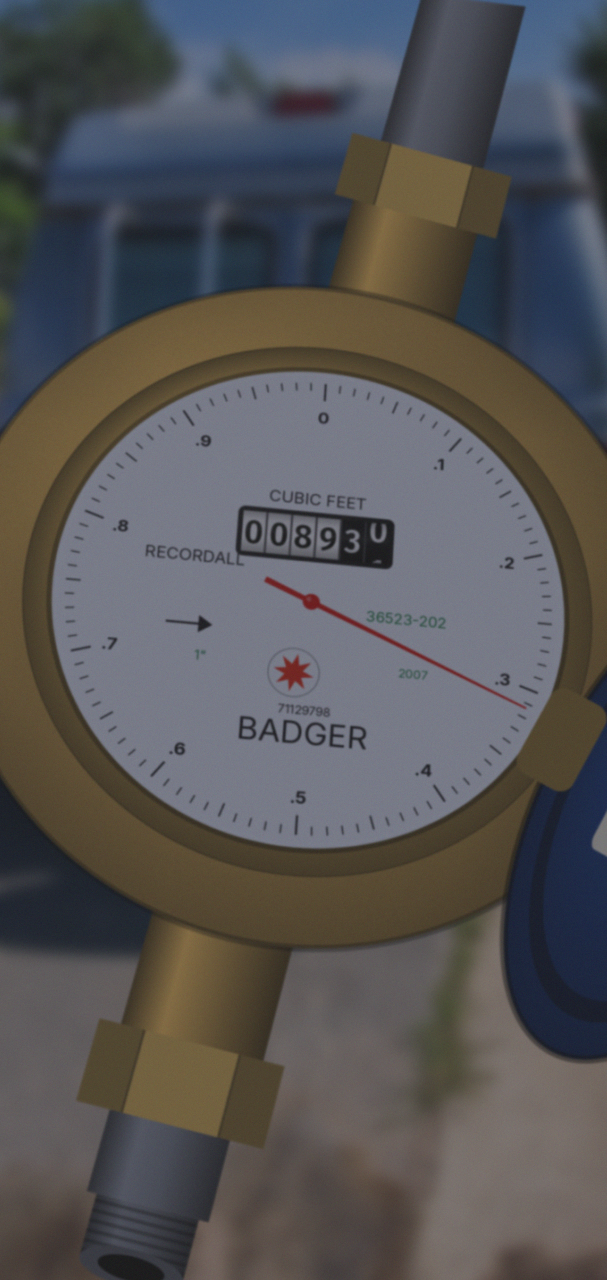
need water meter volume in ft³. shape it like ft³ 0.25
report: ft³ 8930.31
